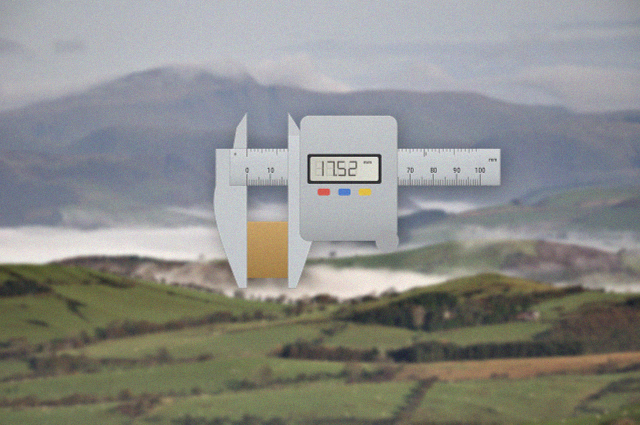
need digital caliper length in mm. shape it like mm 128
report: mm 17.52
